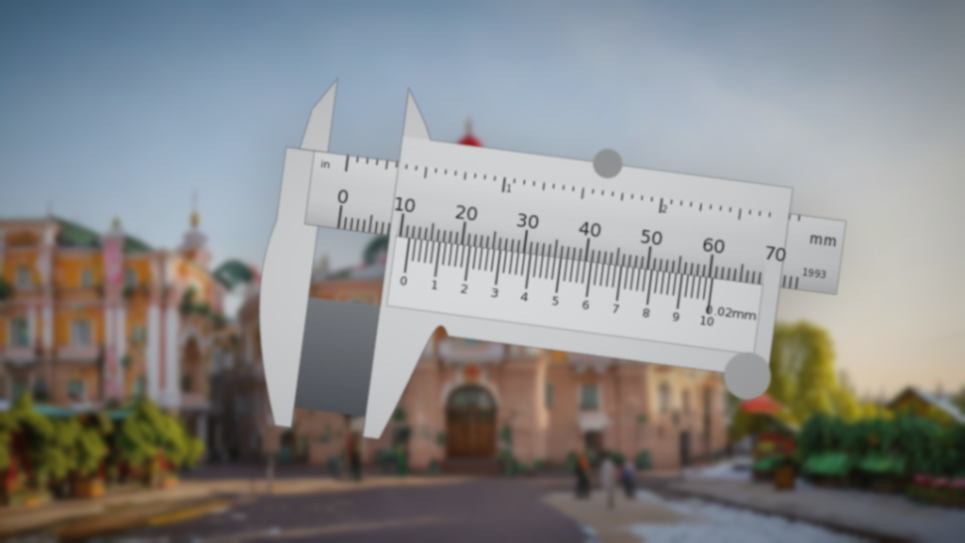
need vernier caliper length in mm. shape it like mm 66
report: mm 11.5
